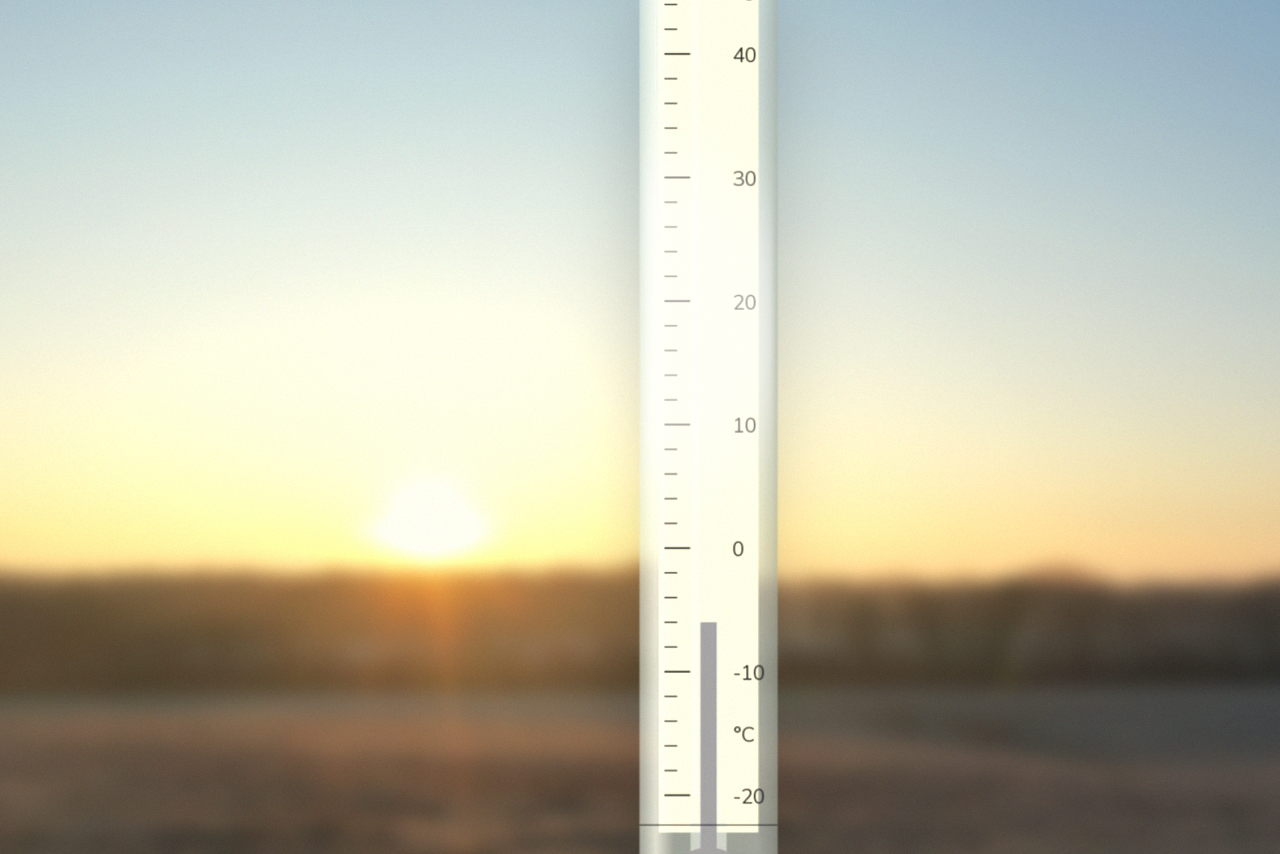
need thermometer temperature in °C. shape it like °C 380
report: °C -6
